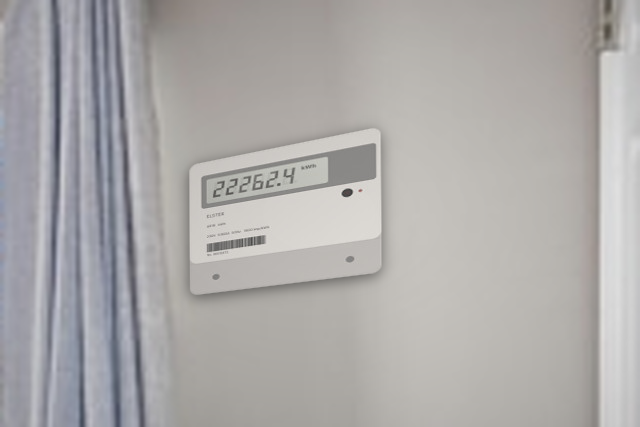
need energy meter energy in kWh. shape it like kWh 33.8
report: kWh 22262.4
